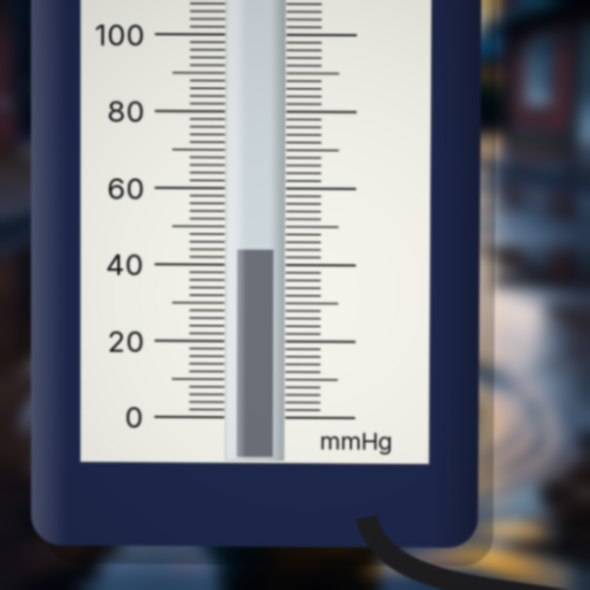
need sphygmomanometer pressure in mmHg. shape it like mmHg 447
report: mmHg 44
